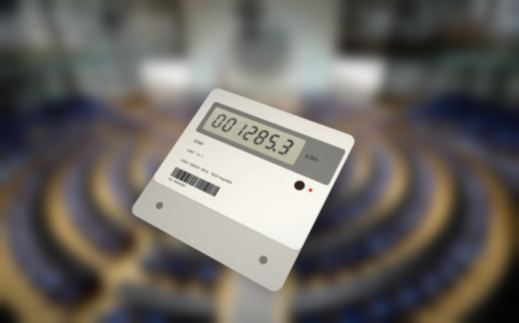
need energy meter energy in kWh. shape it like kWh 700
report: kWh 1285.3
